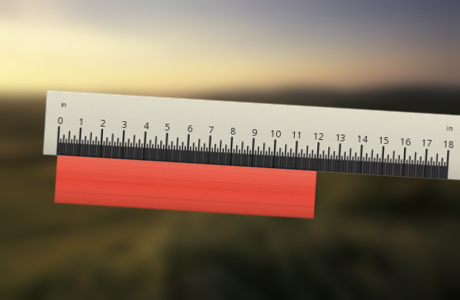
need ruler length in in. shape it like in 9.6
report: in 12
